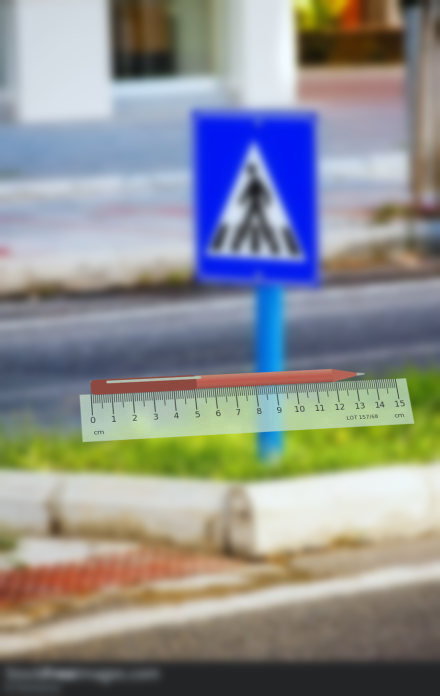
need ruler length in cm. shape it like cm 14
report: cm 13.5
